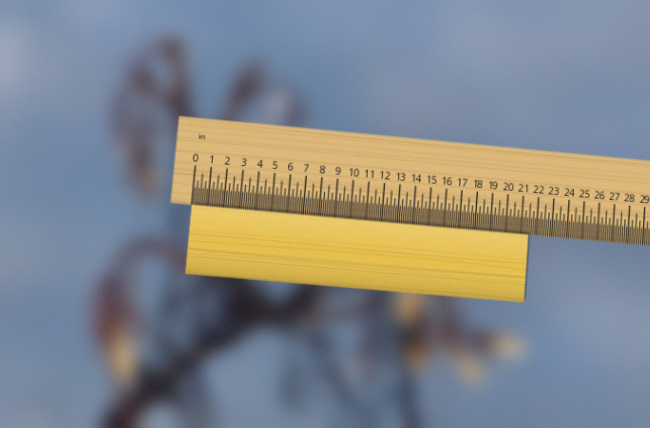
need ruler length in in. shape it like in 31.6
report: in 21.5
